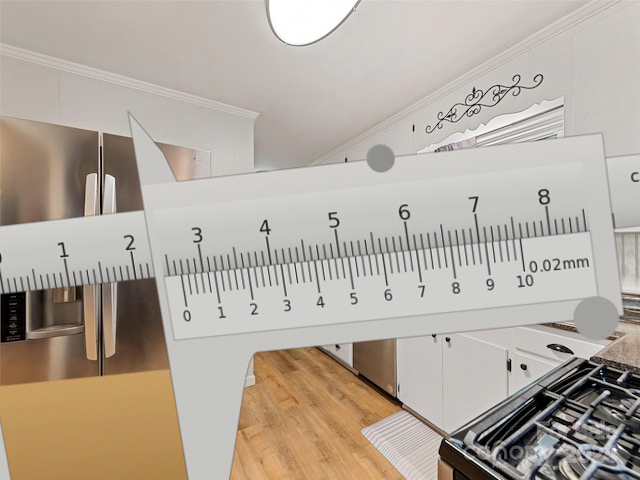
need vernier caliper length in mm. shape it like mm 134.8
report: mm 26.8
